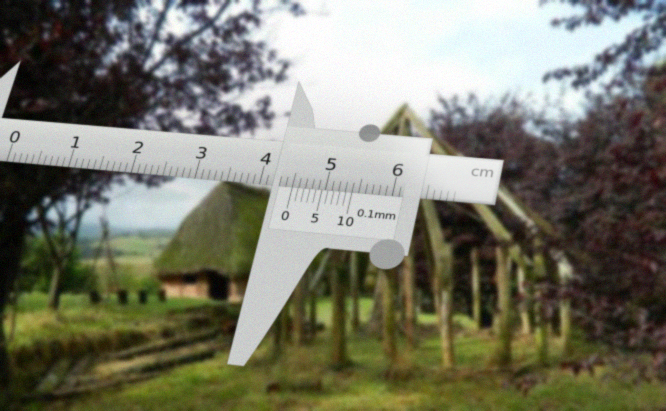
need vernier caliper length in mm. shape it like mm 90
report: mm 45.0
